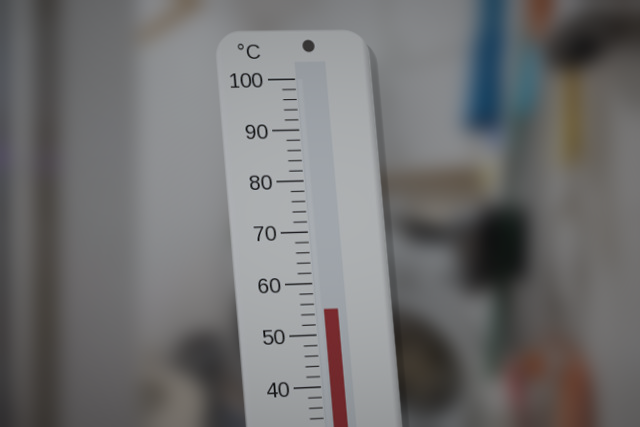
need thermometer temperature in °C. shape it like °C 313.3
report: °C 55
